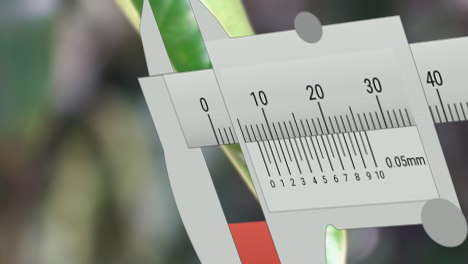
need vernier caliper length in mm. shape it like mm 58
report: mm 7.2
